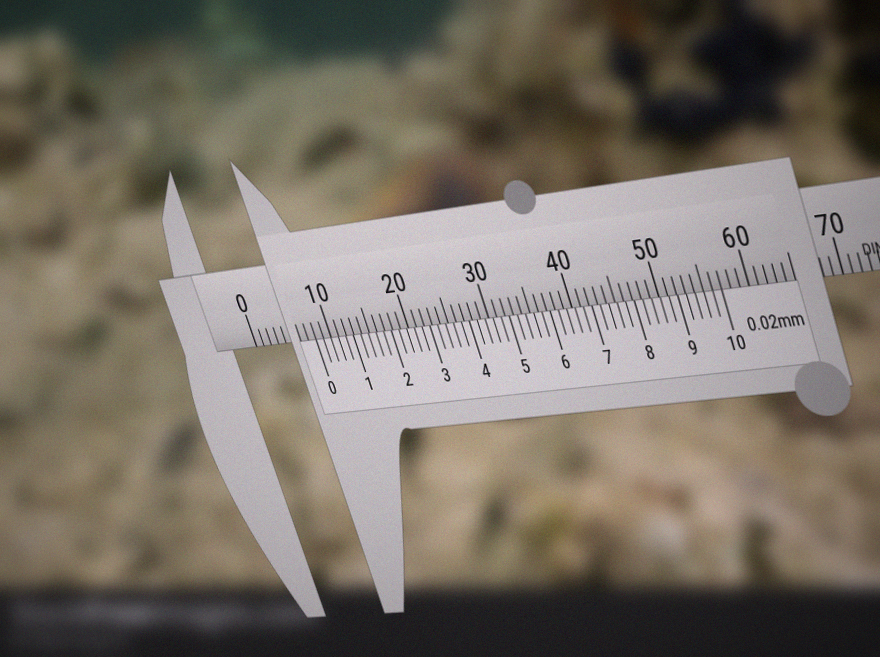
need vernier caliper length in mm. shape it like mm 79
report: mm 8.0
